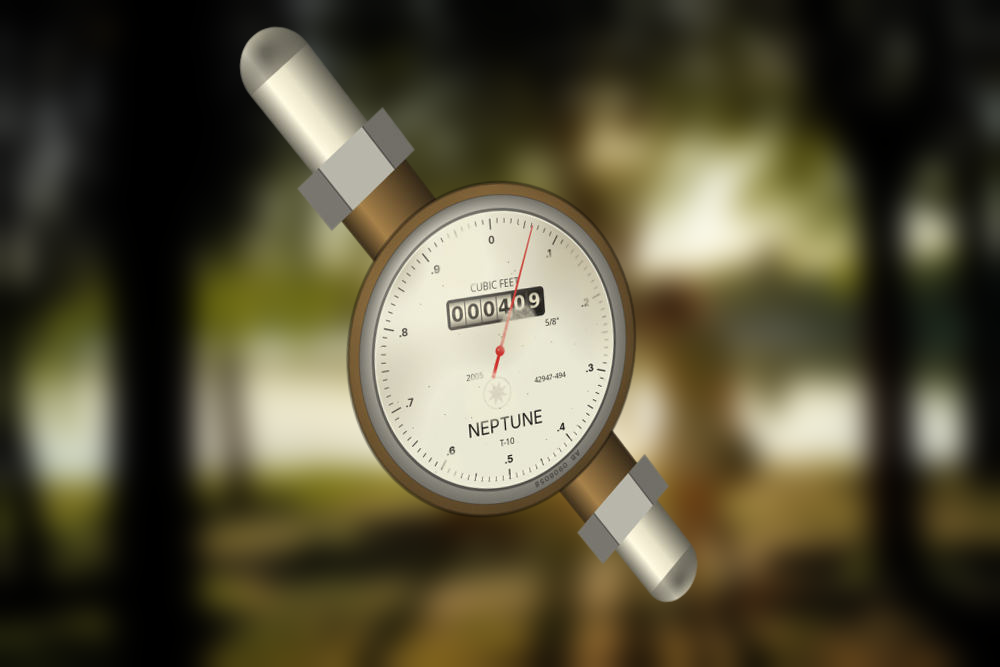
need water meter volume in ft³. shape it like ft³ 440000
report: ft³ 409.06
